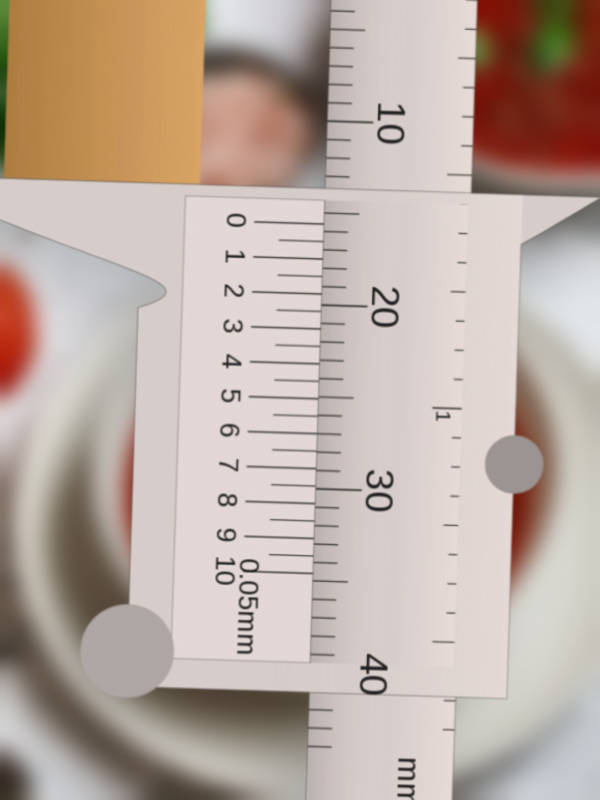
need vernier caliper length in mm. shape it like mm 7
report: mm 15.6
